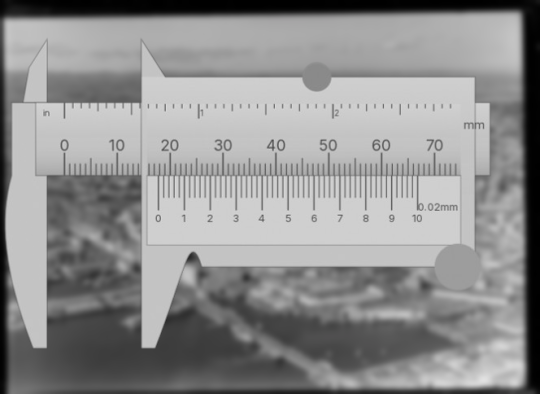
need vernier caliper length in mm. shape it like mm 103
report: mm 17.8
